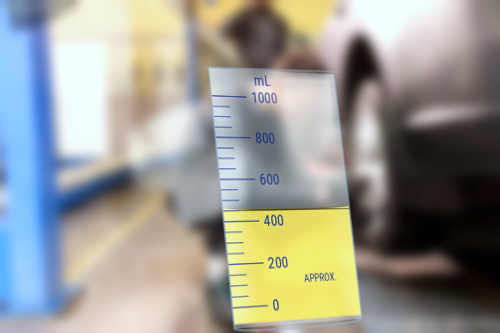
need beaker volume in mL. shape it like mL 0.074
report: mL 450
